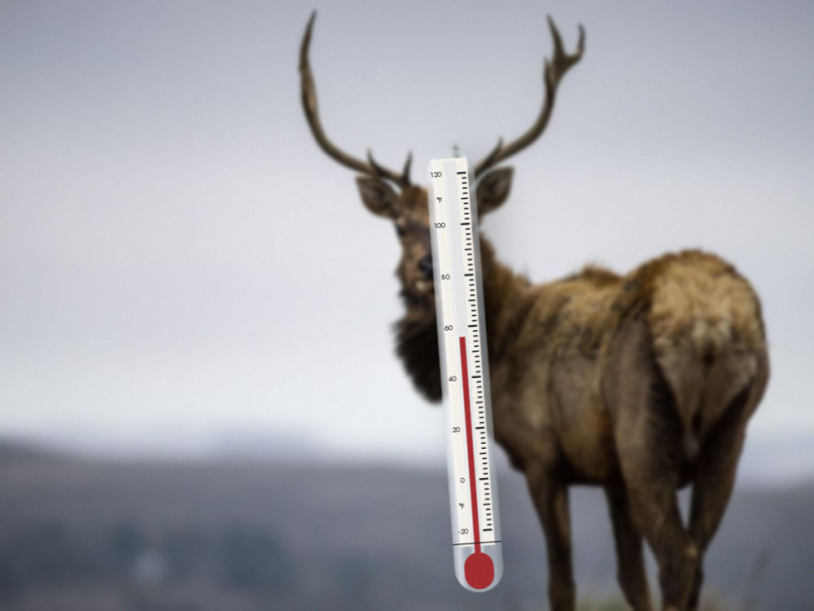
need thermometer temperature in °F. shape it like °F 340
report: °F 56
